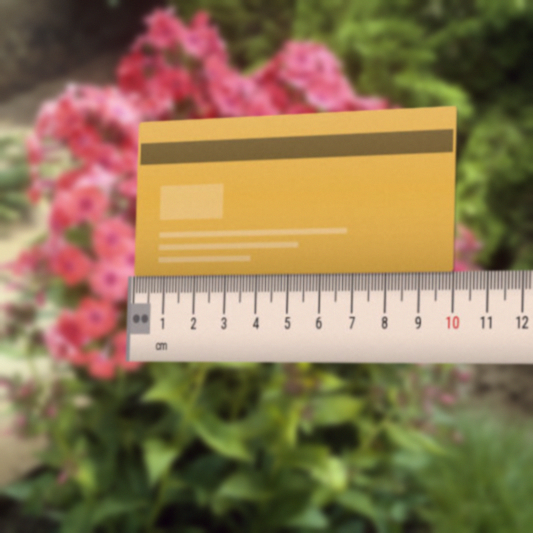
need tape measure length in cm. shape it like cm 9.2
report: cm 10
